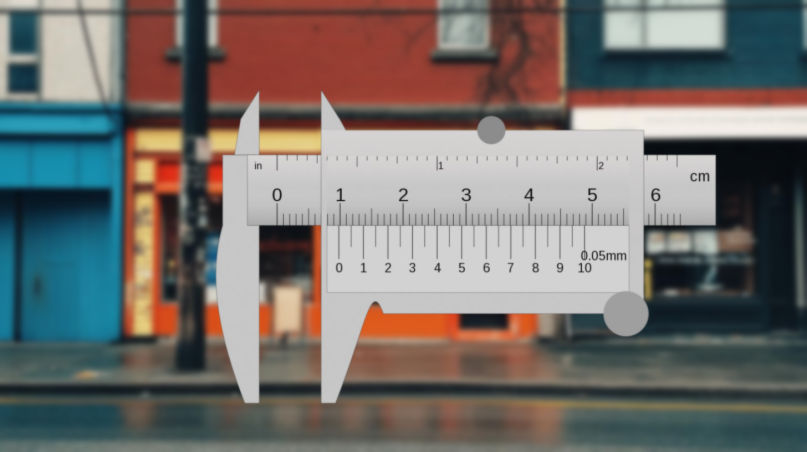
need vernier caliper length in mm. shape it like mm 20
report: mm 9.8
